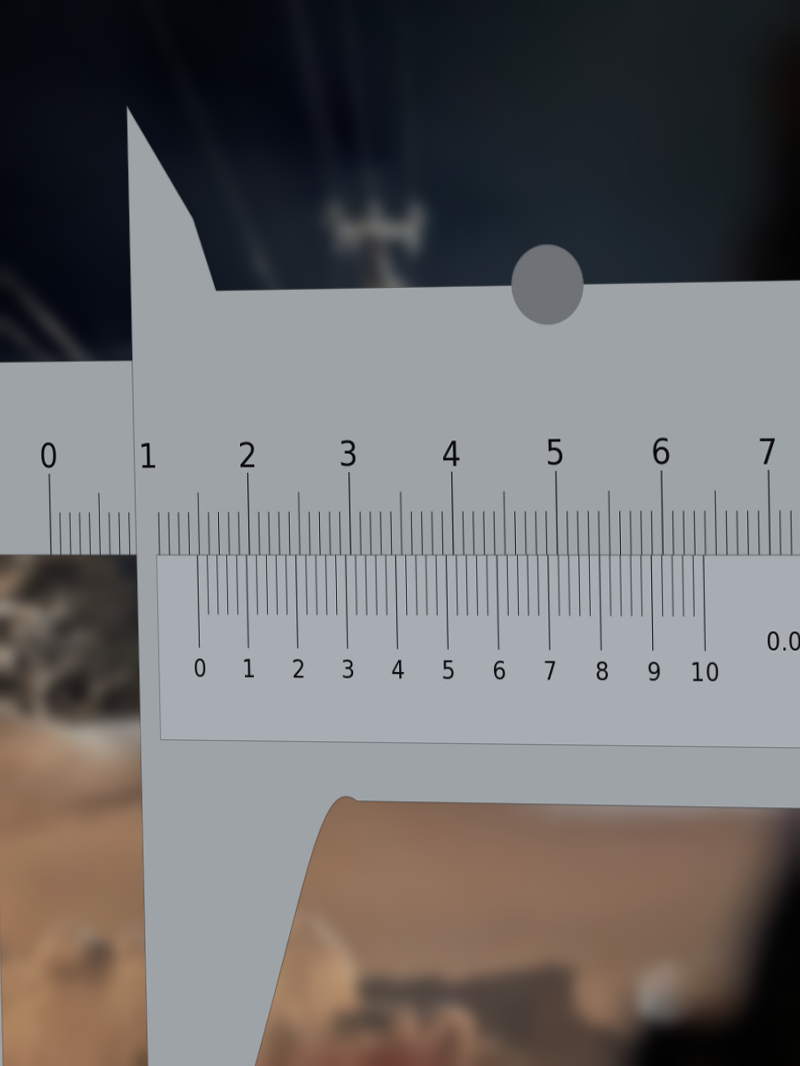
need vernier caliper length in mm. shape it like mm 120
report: mm 14.8
